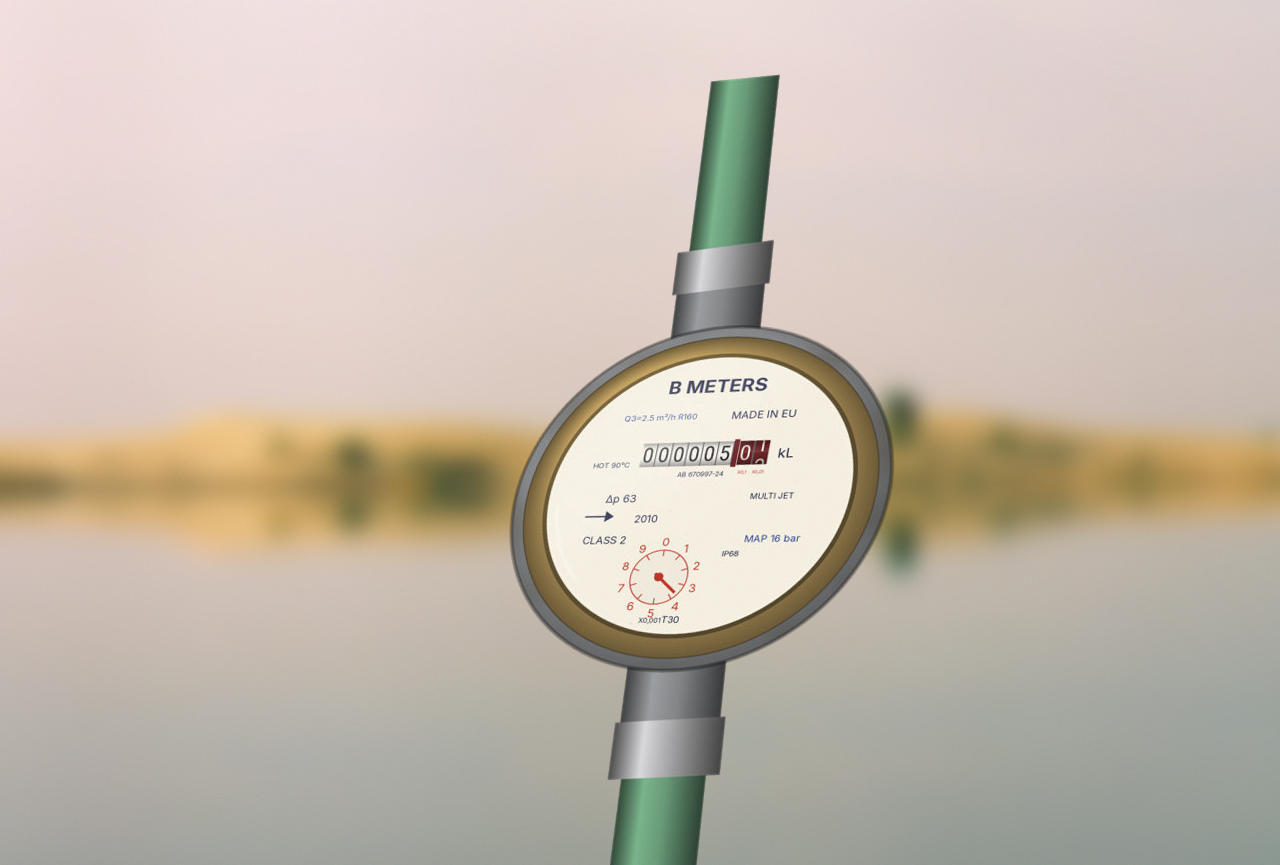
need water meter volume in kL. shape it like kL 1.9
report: kL 5.013
